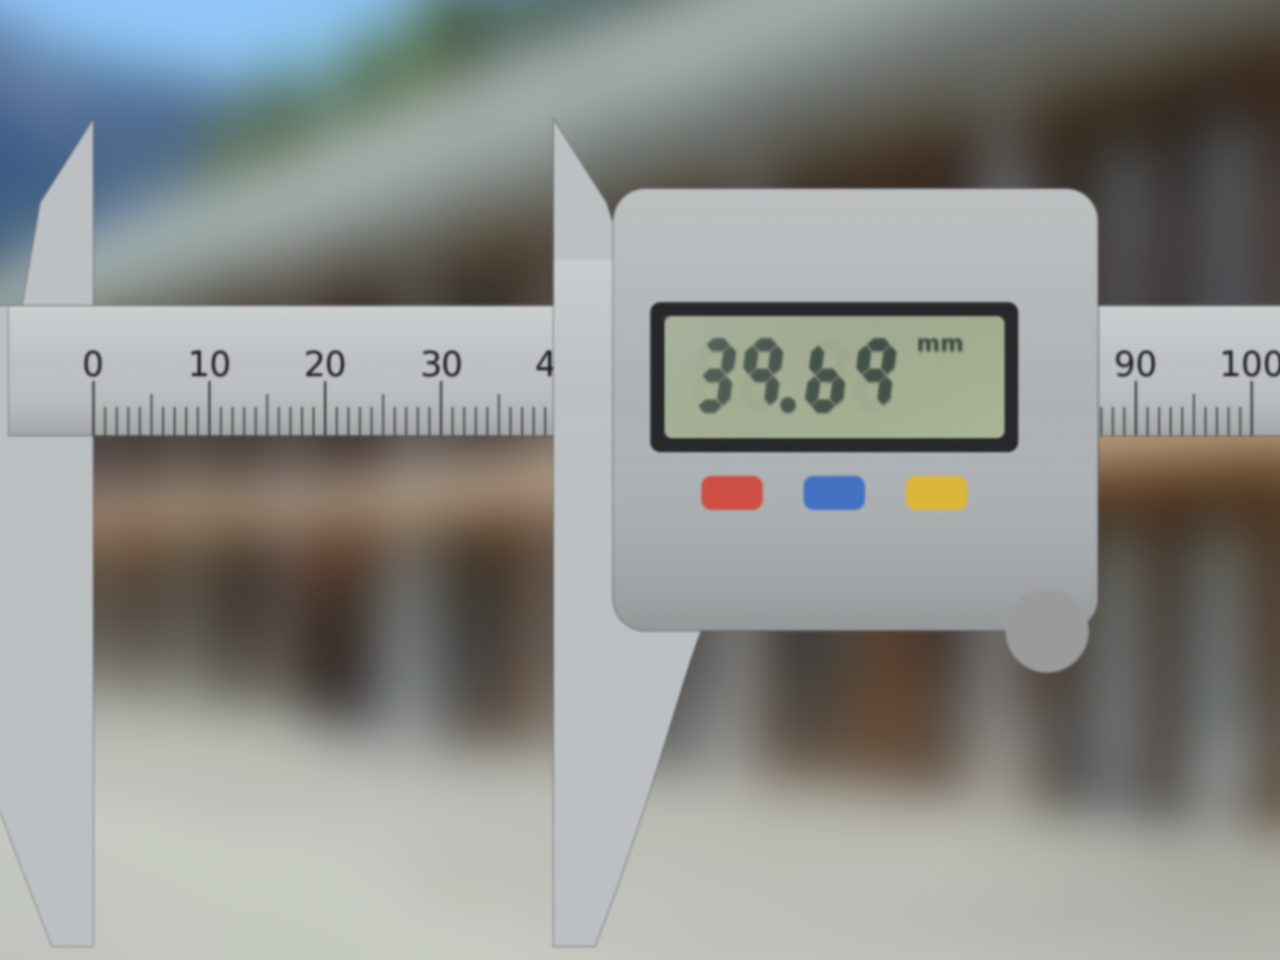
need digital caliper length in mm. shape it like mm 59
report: mm 39.69
